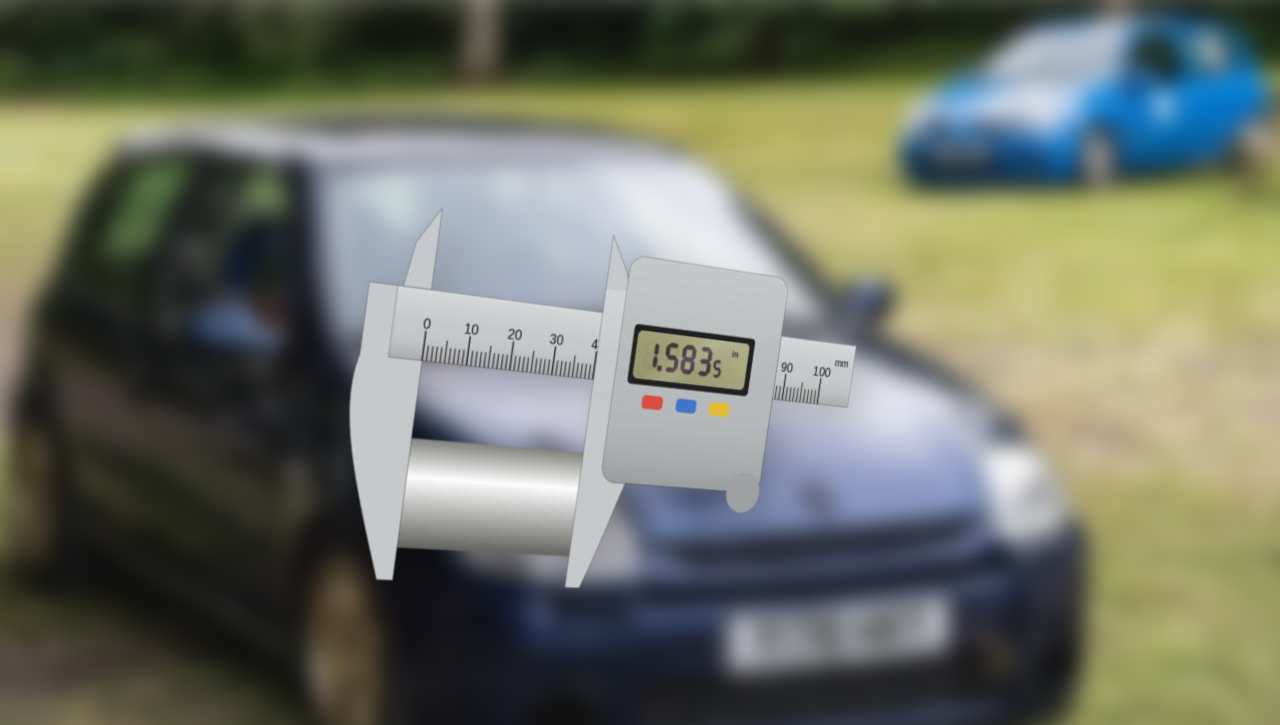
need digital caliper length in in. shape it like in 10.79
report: in 1.5835
